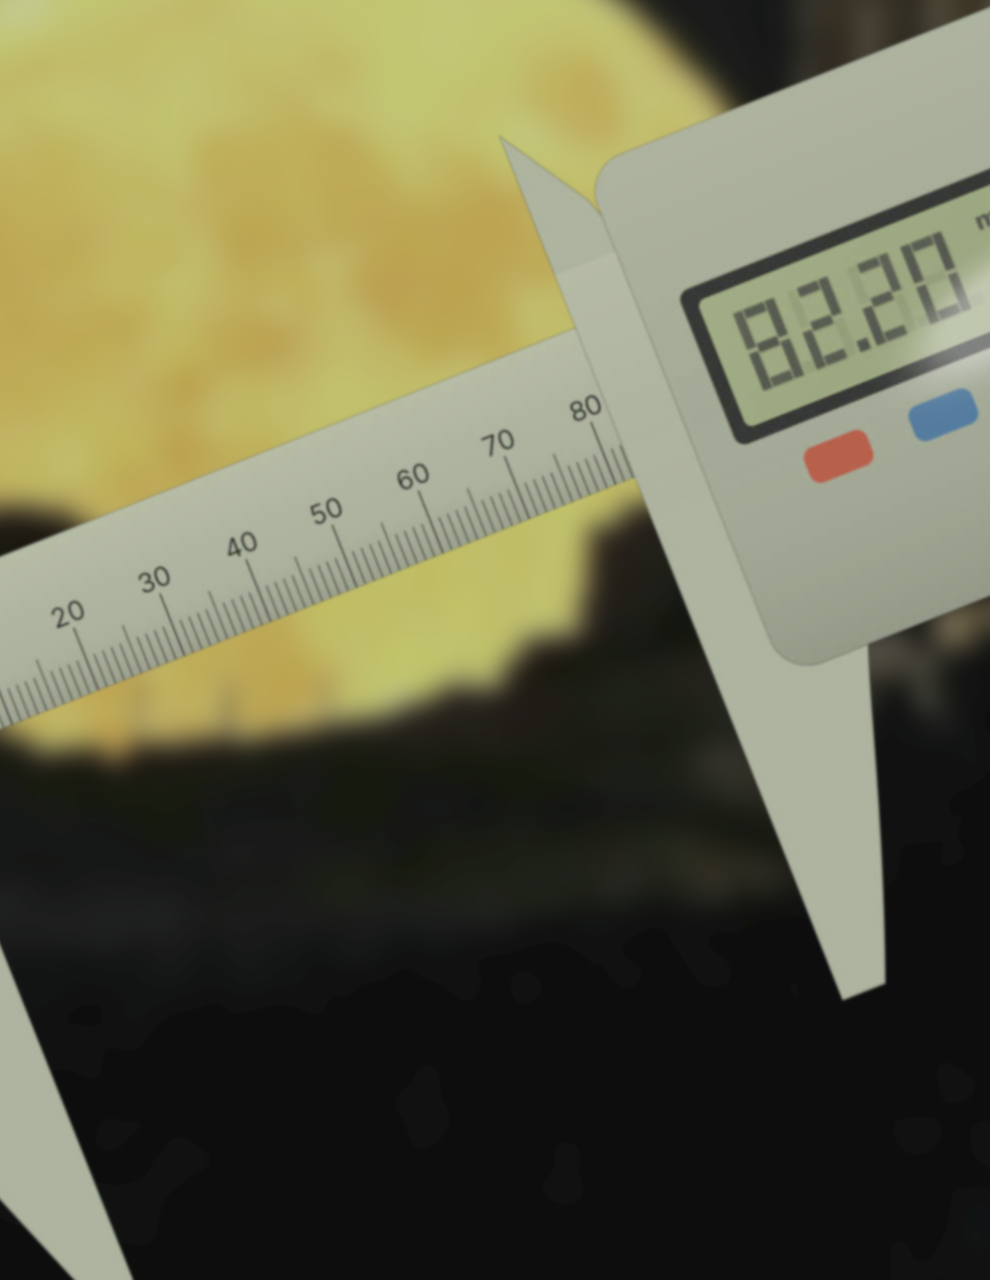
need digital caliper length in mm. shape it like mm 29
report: mm 82.20
